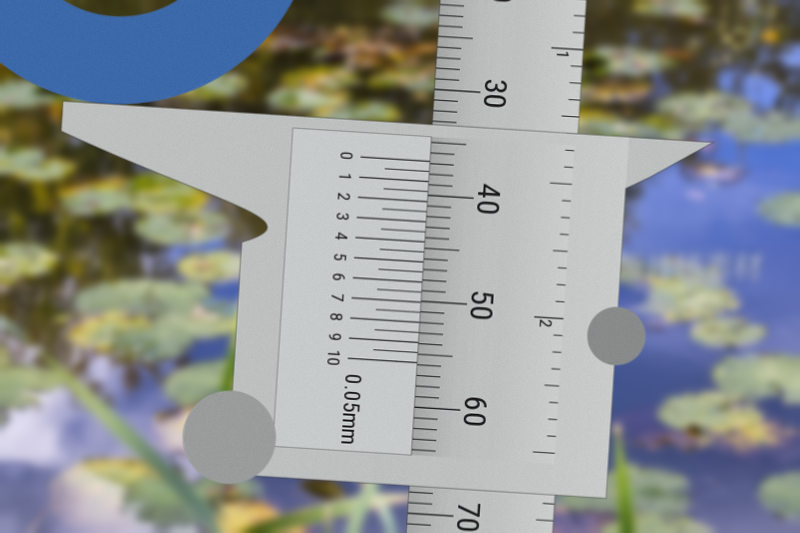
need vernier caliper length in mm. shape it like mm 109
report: mm 36.8
